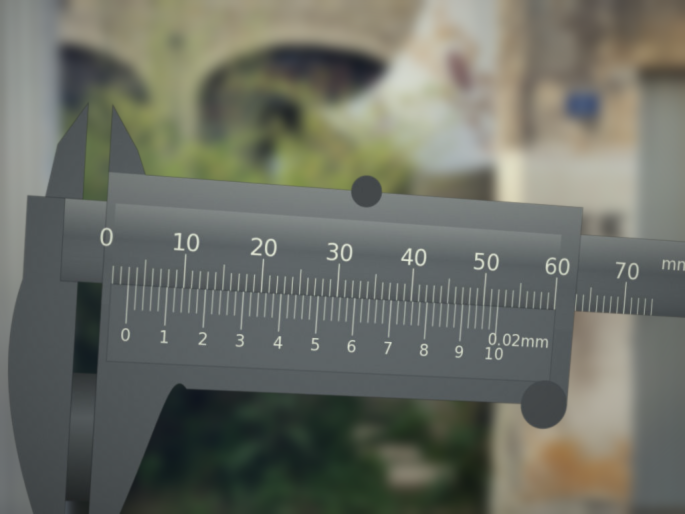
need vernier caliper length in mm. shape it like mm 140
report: mm 3.0
